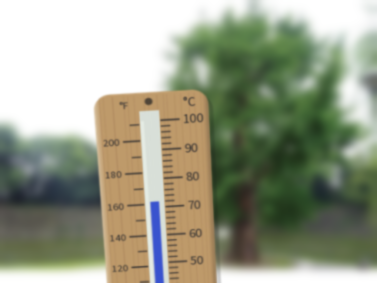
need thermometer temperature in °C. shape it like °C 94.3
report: °C 72
